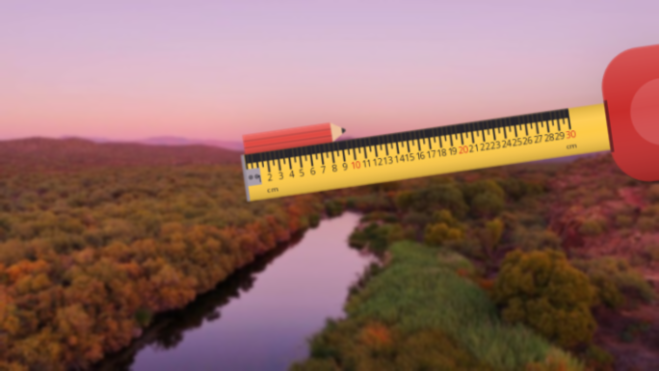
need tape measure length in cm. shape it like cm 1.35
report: cm 9.5
